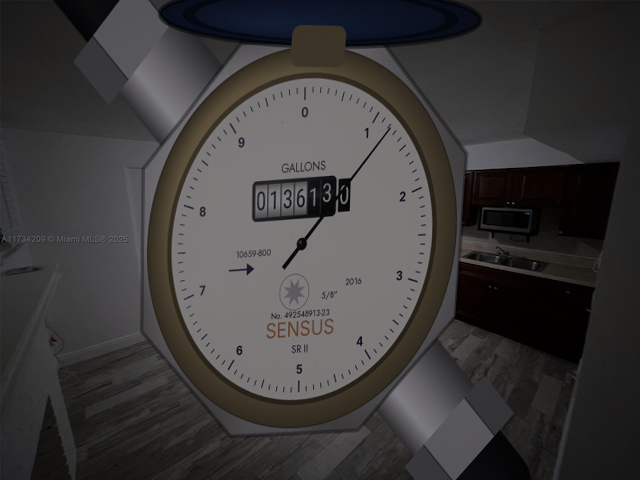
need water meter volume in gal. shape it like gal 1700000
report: gal 136131.2
